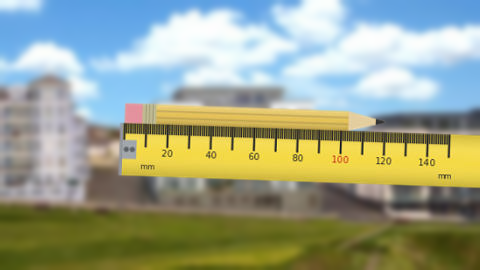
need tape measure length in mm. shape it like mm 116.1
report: mm 120
